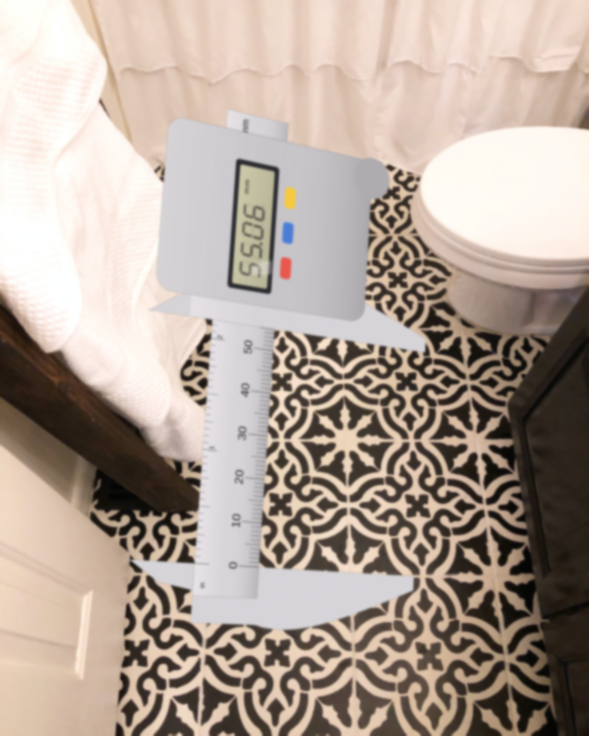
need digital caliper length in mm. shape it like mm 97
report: mm 55.06
